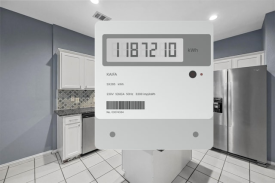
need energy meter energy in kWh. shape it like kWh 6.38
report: kWh 1187210
